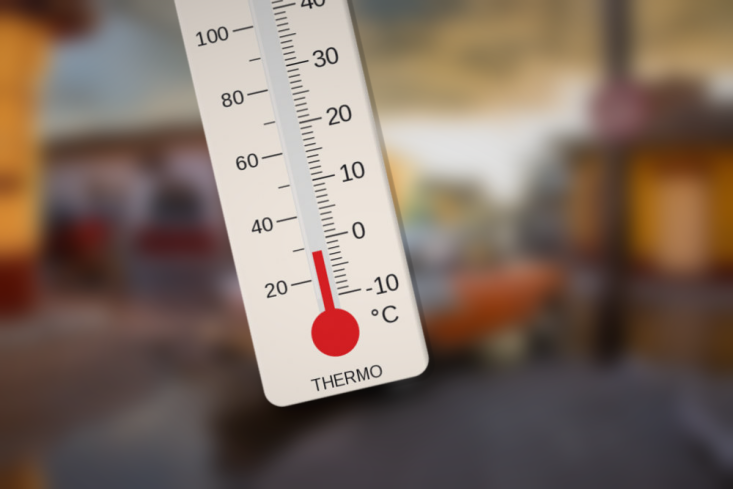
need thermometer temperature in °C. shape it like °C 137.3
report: °C -2
